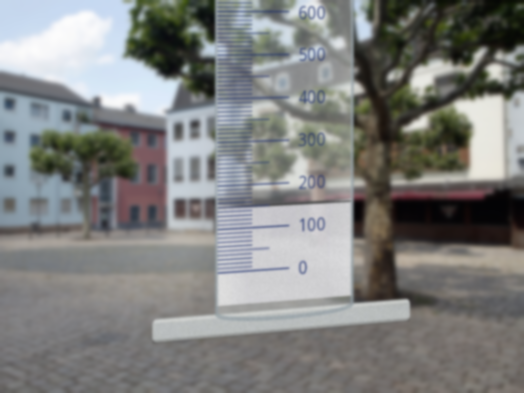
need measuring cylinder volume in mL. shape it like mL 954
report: mL 150
